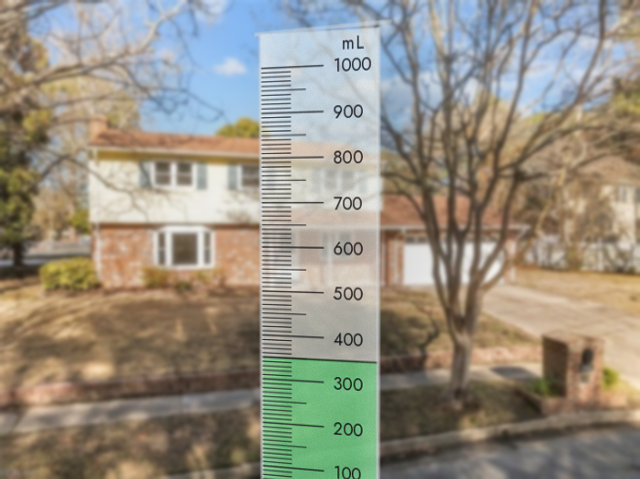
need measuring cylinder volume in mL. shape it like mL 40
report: mL 350
